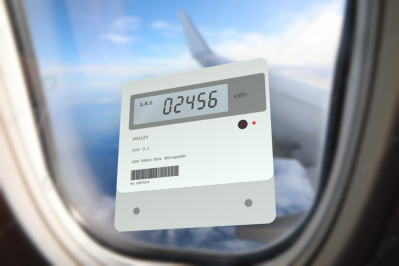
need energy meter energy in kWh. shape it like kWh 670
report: kWh 2456
